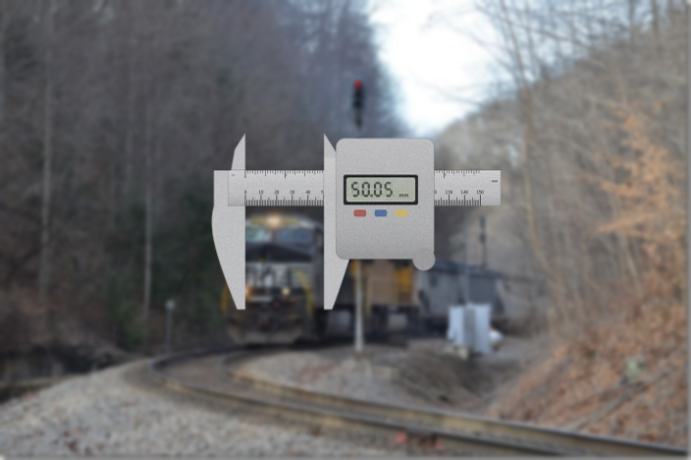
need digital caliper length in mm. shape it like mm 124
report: mm 50.05
